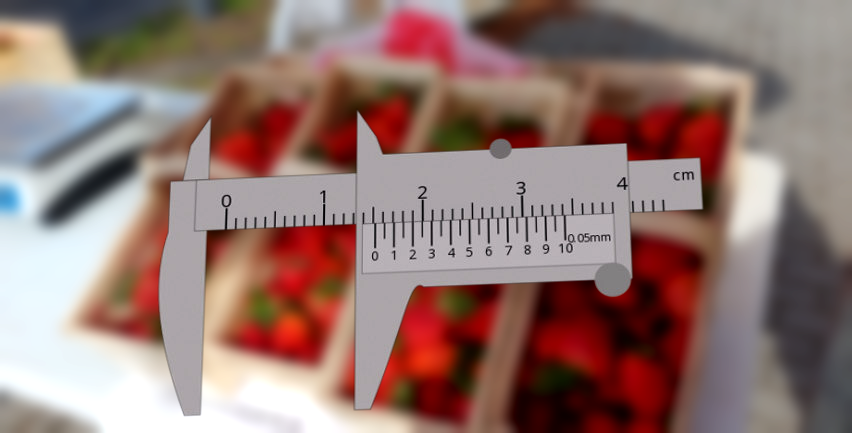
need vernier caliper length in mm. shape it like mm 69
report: mm 15.2
